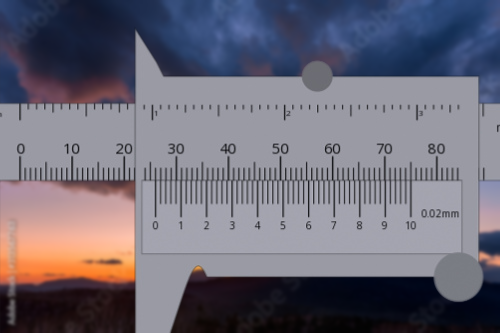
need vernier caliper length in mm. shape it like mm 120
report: mm 26.0
